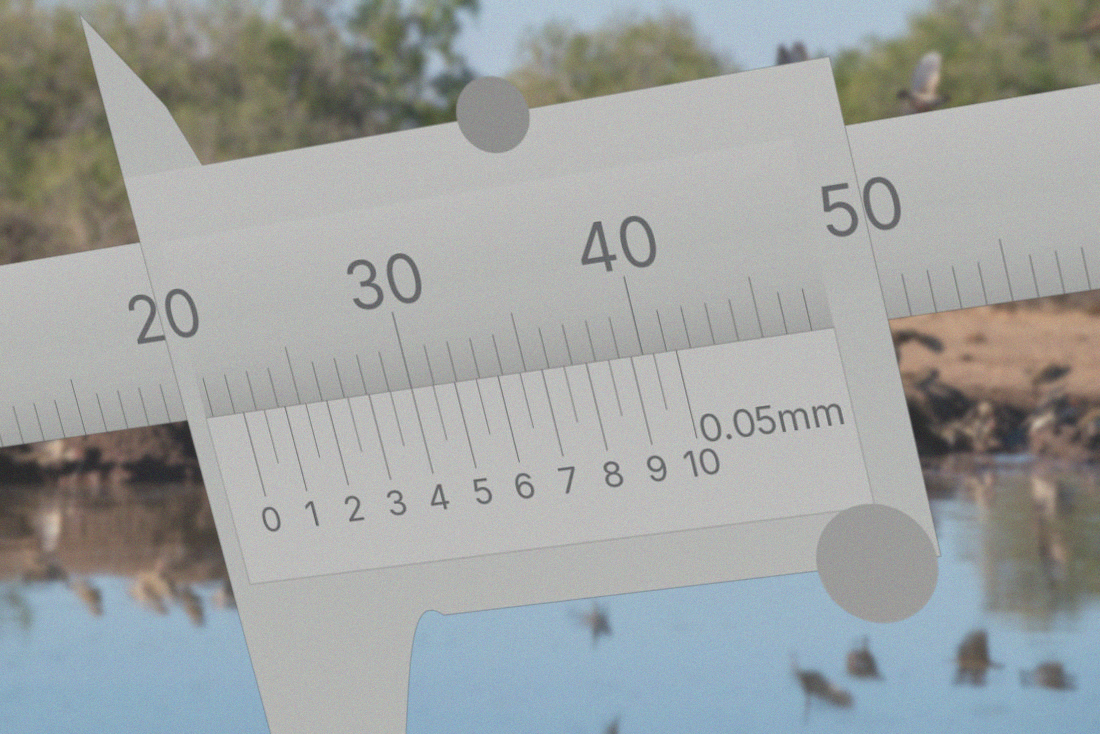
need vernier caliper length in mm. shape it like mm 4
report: mm 22.4
